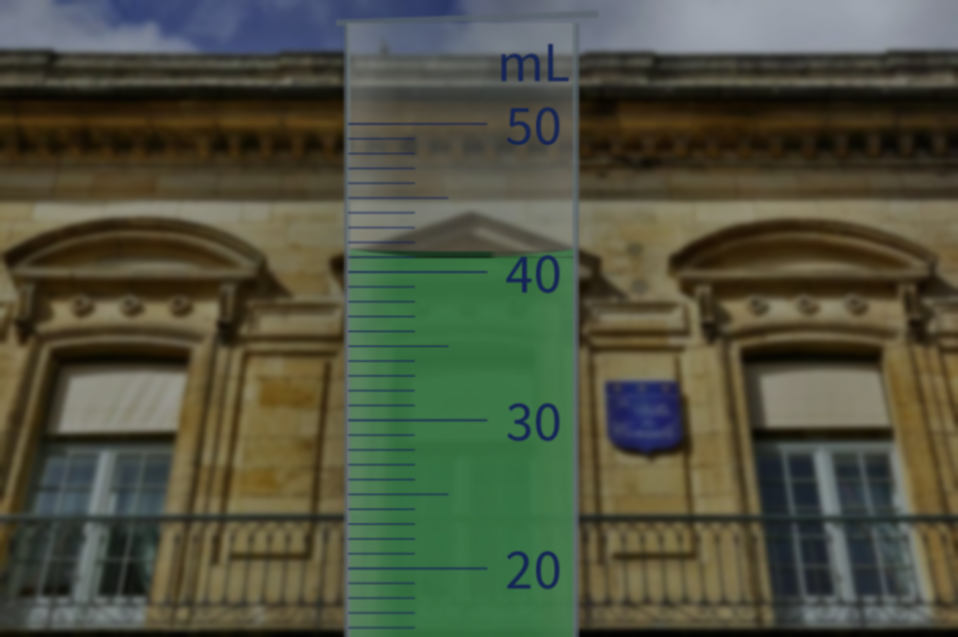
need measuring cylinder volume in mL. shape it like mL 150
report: mL 41
